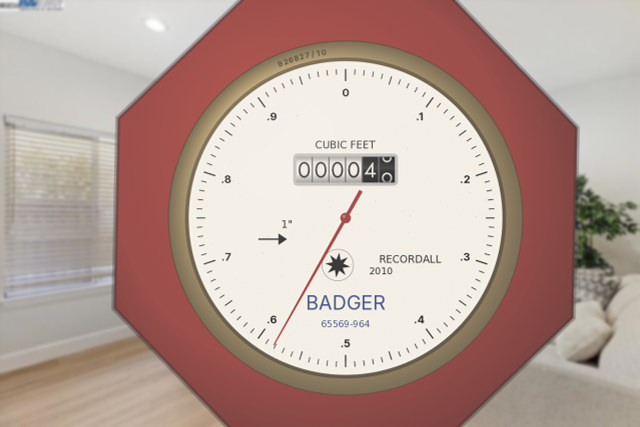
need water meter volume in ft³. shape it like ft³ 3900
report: ft³ 48.58
